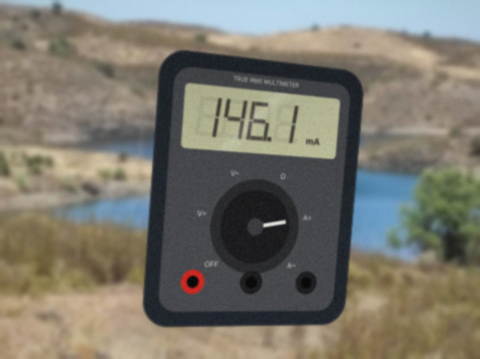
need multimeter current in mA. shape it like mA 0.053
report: mA 146.1
